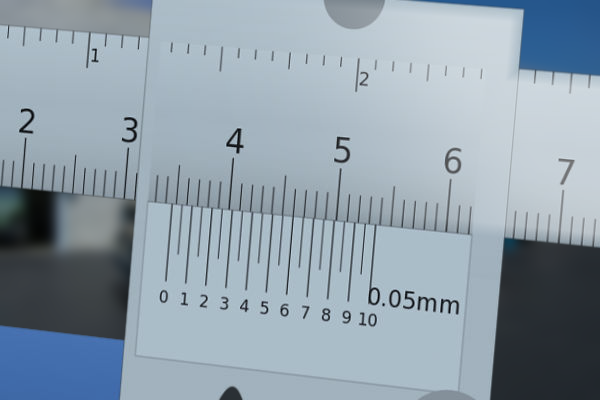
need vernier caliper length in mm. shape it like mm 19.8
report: mm 34.6
